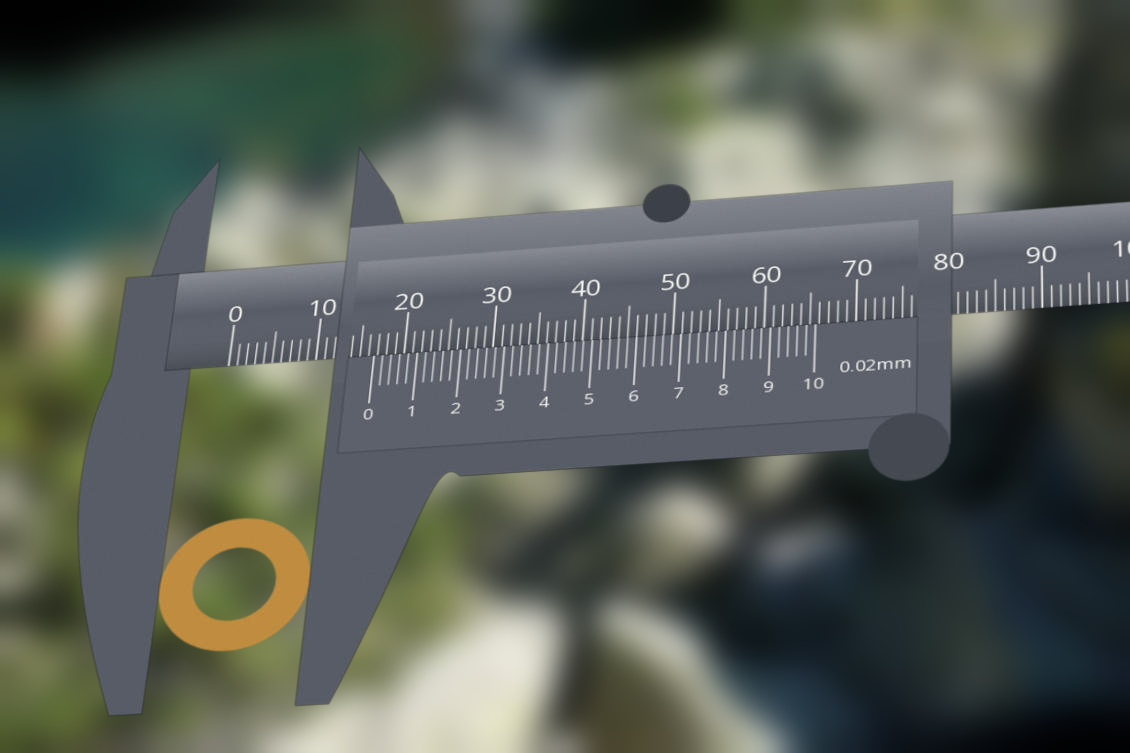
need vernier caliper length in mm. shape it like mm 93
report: mm 16.6
